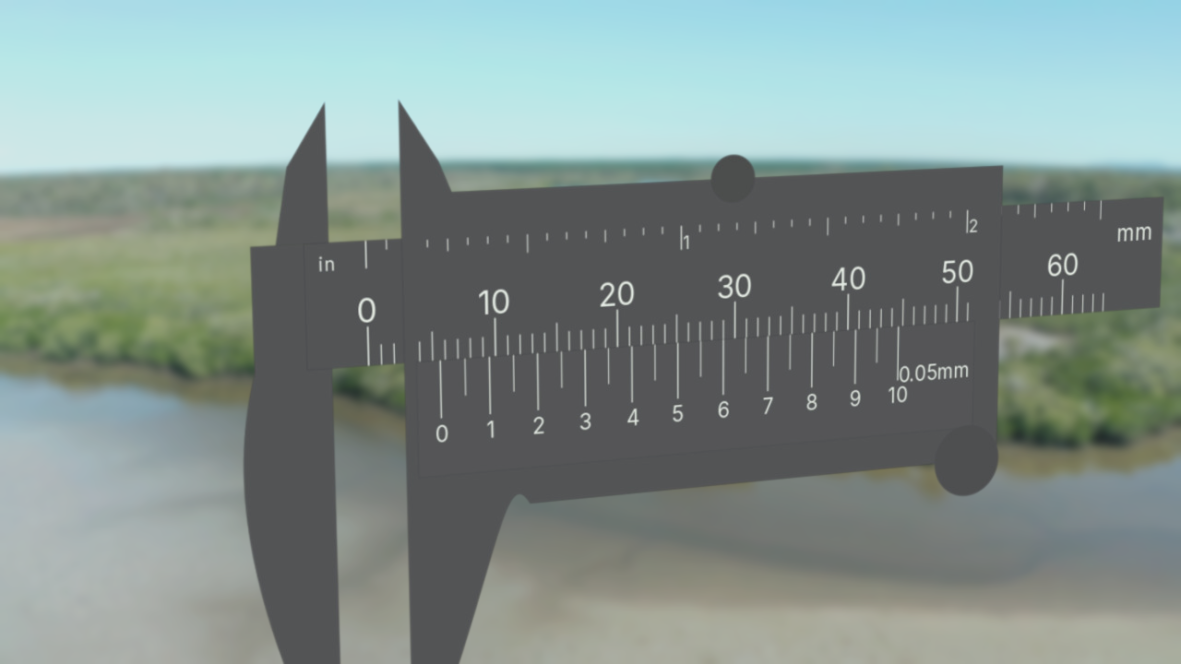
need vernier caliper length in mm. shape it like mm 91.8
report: mm 5.6
